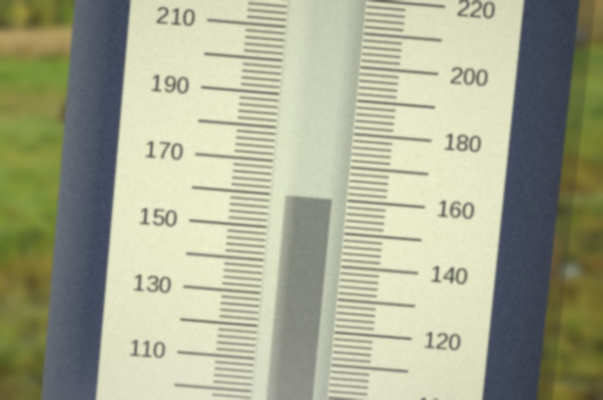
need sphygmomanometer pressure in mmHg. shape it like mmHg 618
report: mmHg 160
